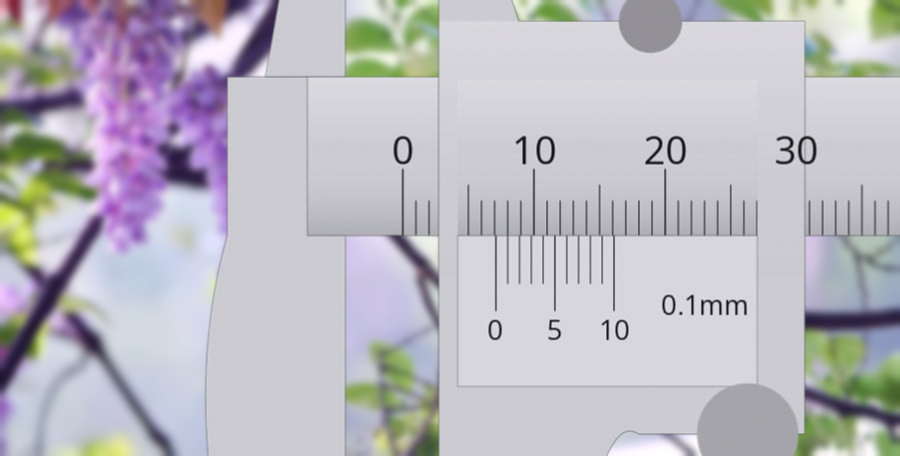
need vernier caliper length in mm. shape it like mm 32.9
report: mm 7.1
